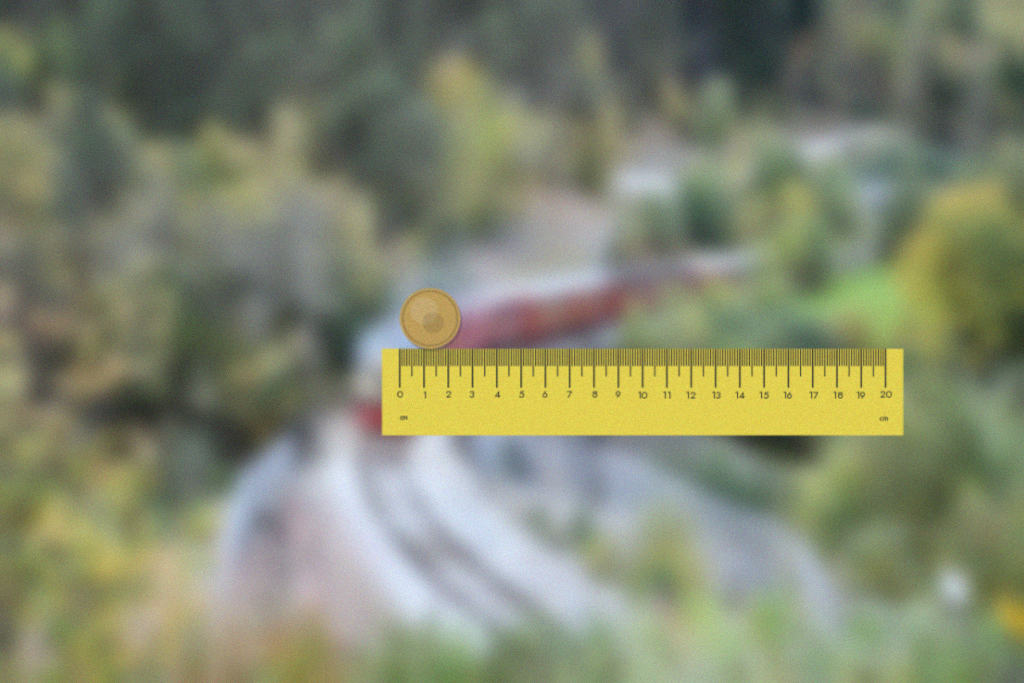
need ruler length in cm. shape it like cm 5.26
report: cm 2.5
